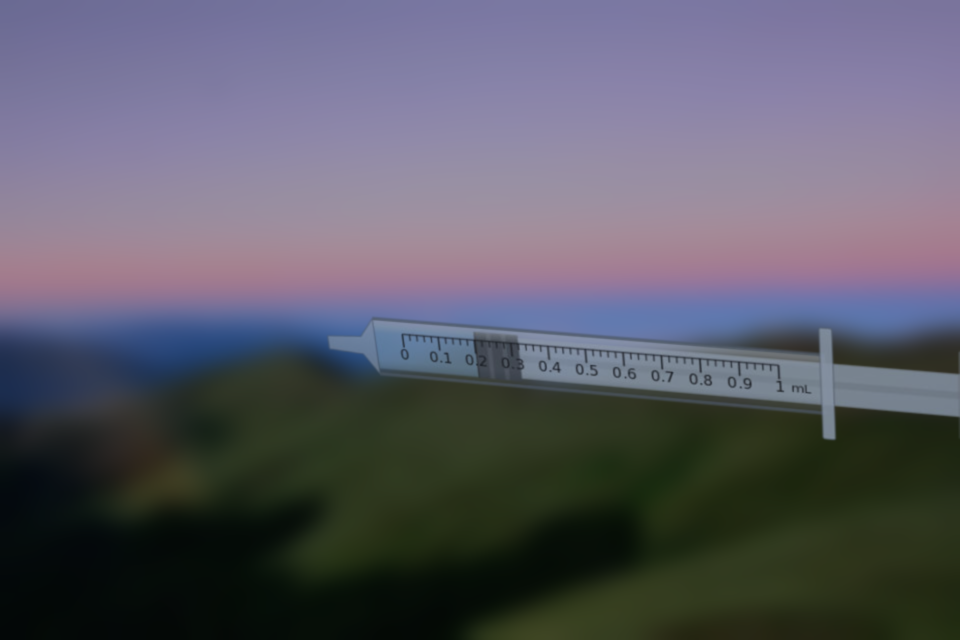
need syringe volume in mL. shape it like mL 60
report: mL 0.2
